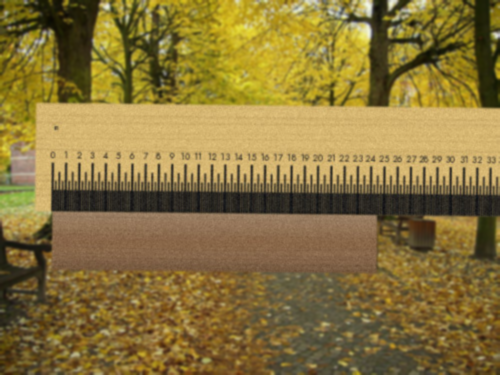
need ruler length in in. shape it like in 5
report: in 24.5
